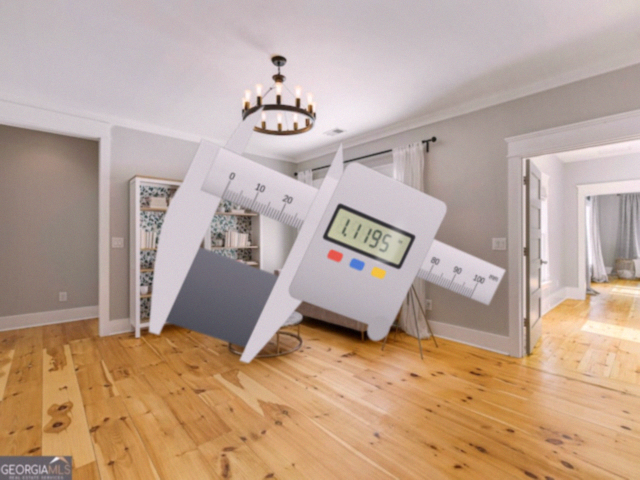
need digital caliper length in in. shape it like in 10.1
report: in 1.1195
